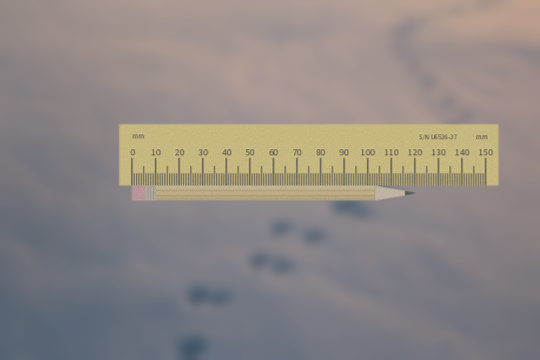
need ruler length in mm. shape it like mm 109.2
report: mm 120
